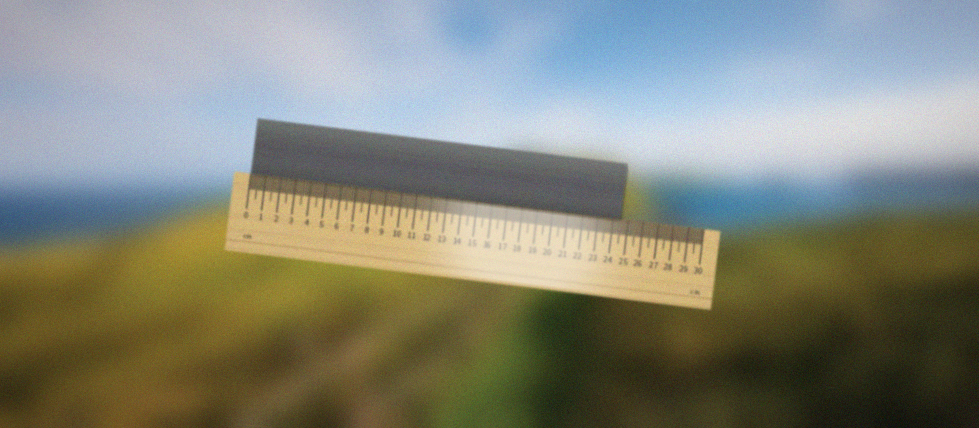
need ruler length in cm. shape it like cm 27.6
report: cm 24.5
